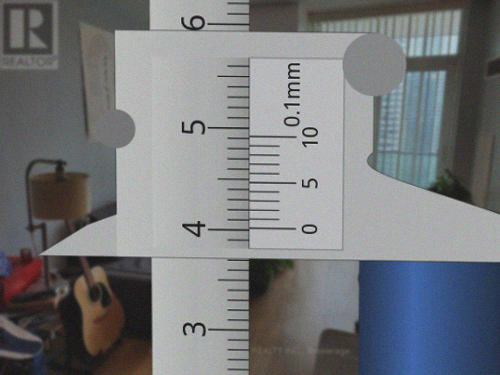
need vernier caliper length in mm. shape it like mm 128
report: mm 40.2
